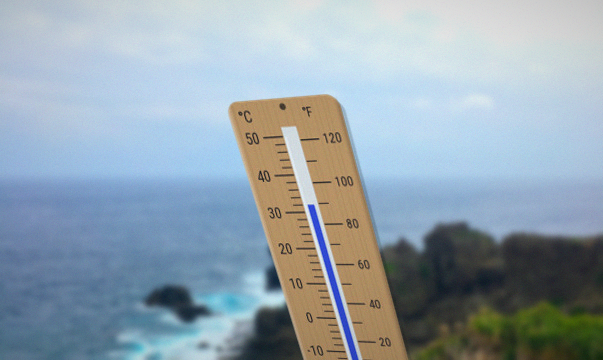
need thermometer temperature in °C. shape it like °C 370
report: °C 32
